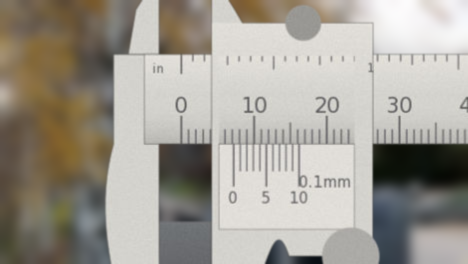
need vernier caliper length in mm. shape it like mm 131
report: mm 7.2
